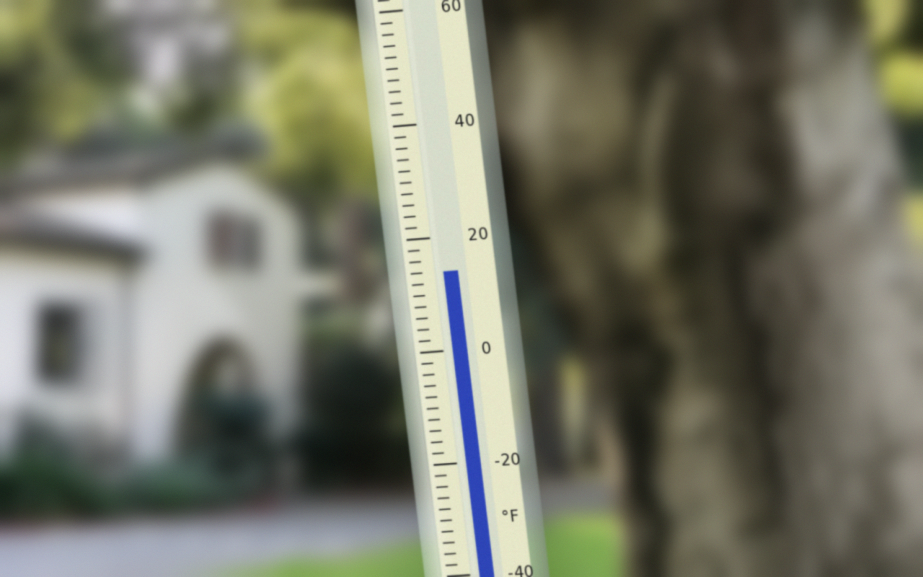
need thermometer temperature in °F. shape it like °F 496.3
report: °F 14
